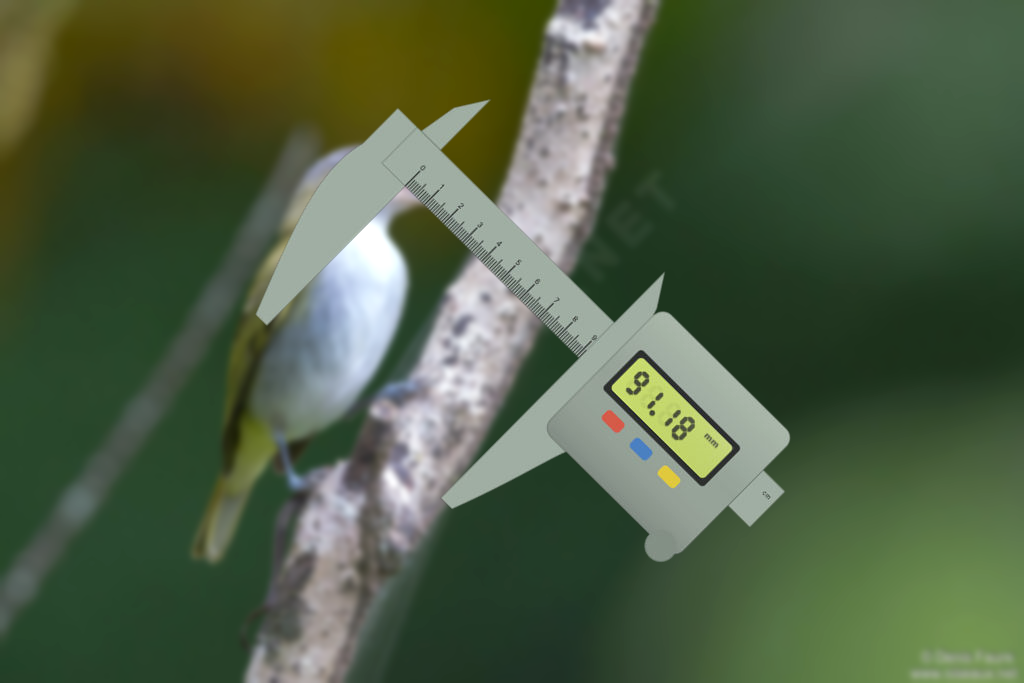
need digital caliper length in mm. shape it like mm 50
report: mm 91.18
